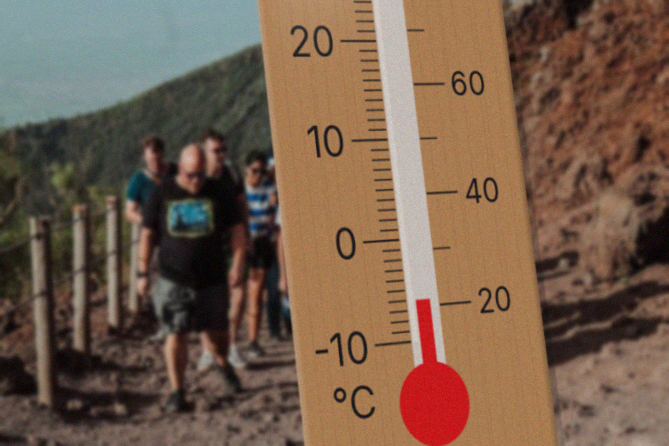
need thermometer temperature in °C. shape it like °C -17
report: °C -6
